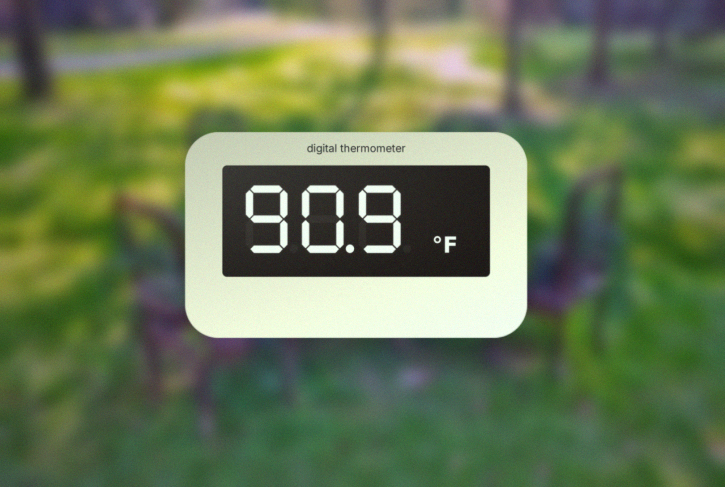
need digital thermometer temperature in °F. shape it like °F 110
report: °F 90.9
